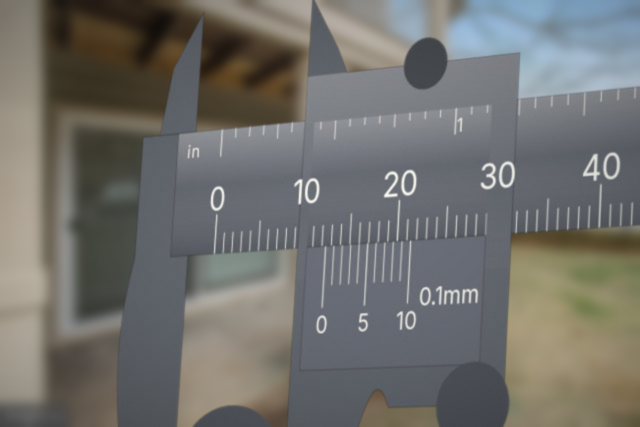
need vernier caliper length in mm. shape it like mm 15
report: mm 12.4
